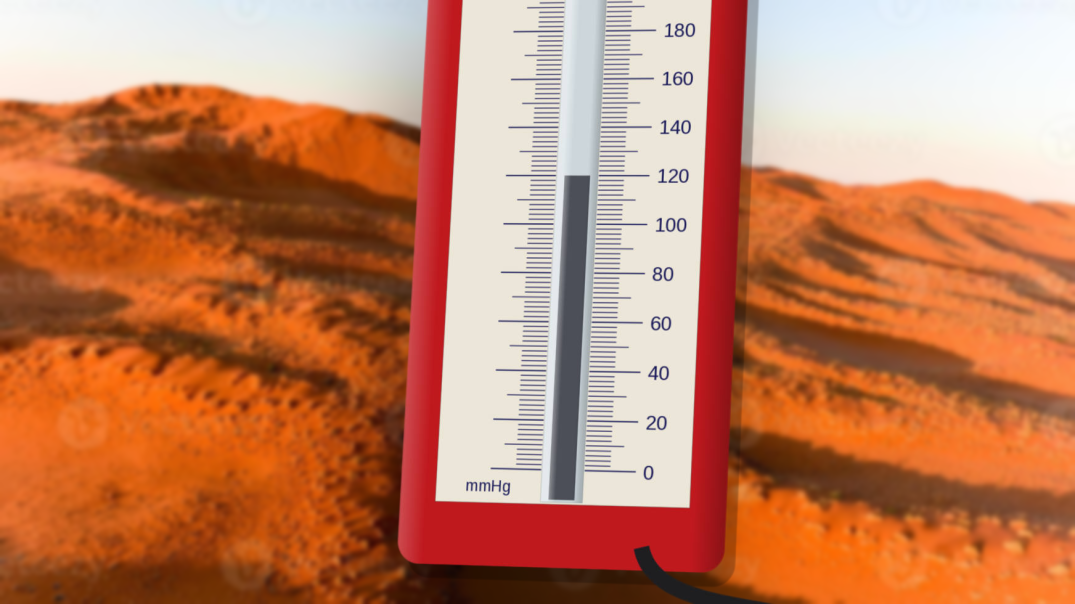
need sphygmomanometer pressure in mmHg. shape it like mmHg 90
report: mmHg 120
